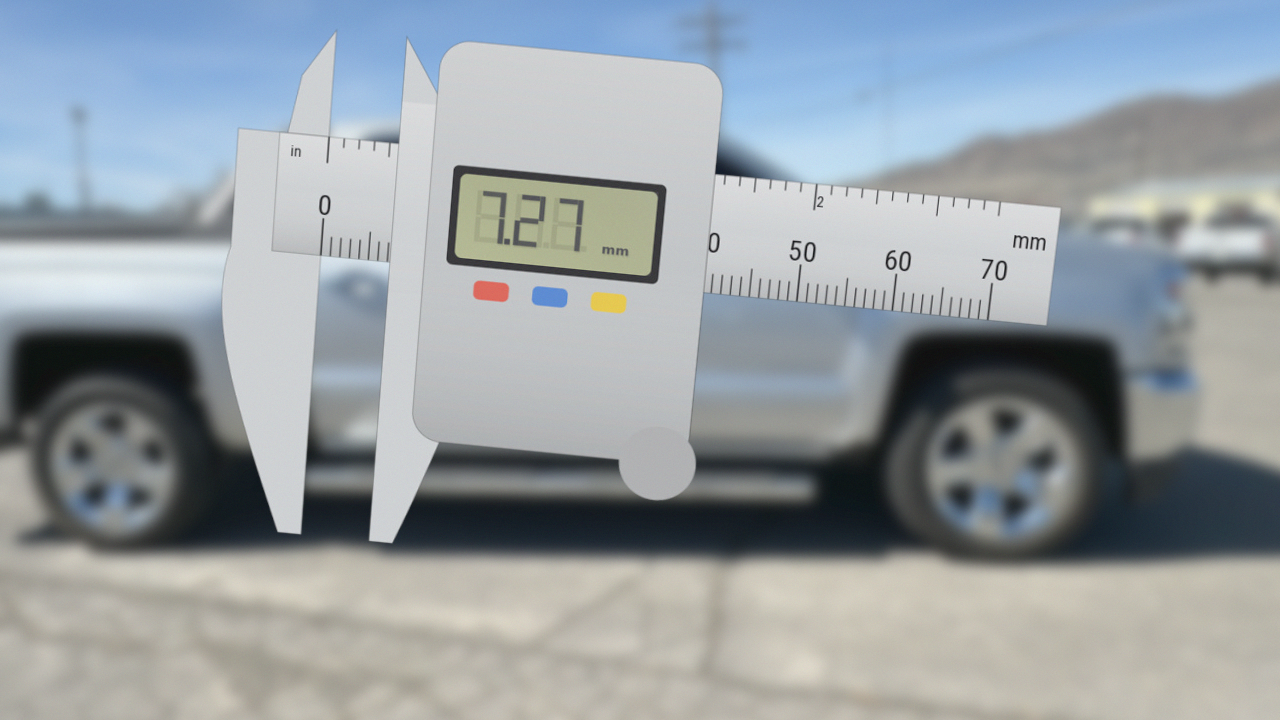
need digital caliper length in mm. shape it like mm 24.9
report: mm 7.27
